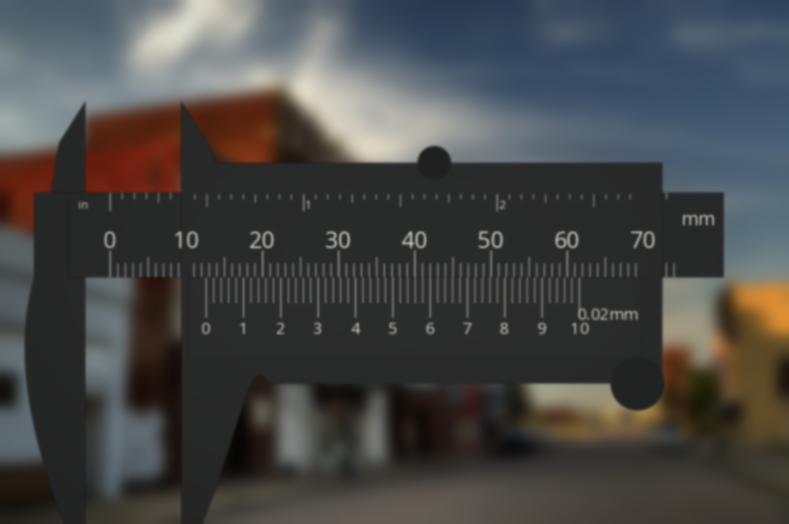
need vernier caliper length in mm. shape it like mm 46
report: mm 12.6
